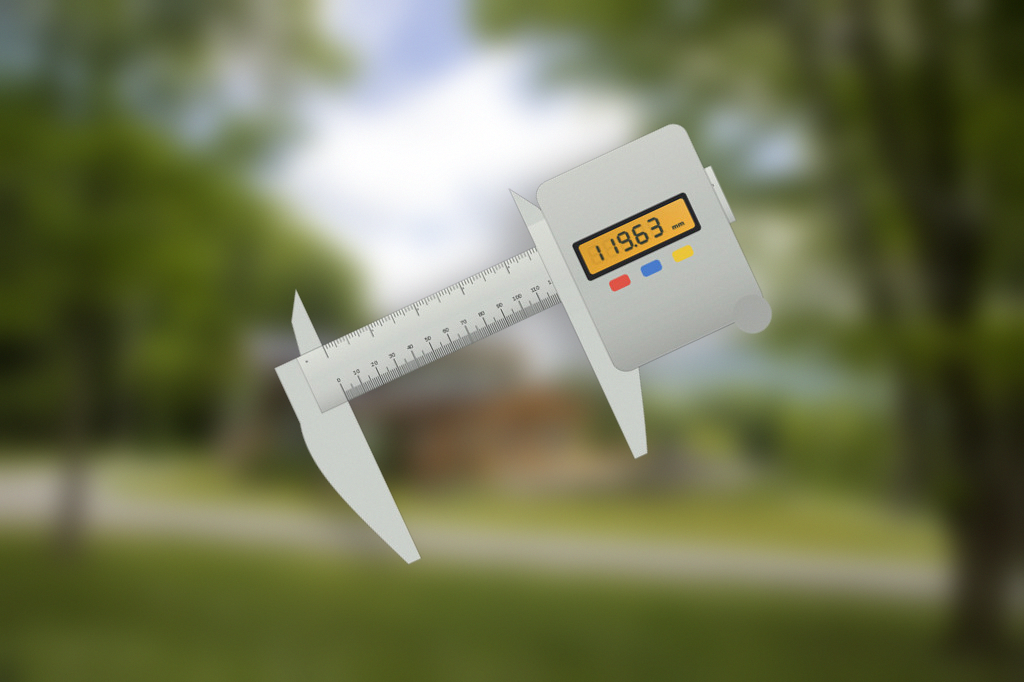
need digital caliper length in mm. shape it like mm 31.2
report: mm 119.63
